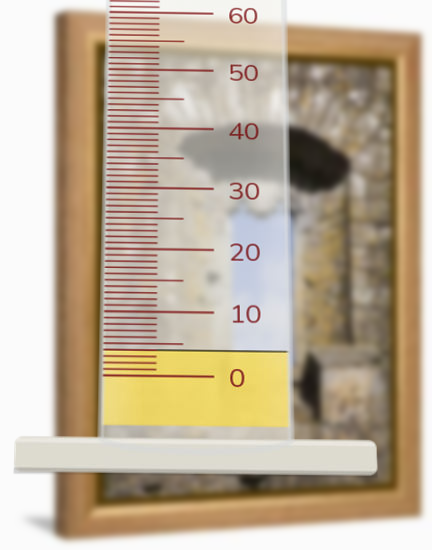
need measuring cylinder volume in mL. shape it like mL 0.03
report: mL 4
